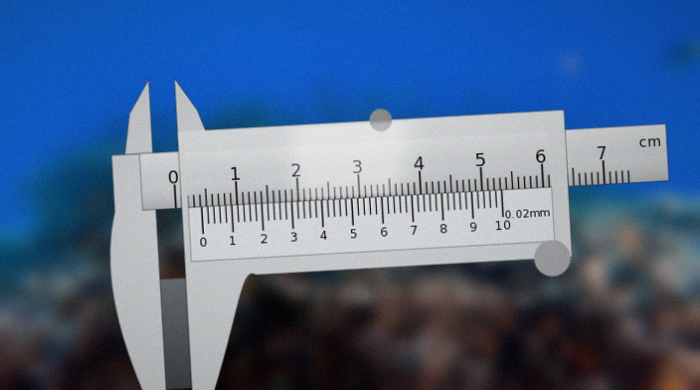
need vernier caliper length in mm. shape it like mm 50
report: mm 4.2
